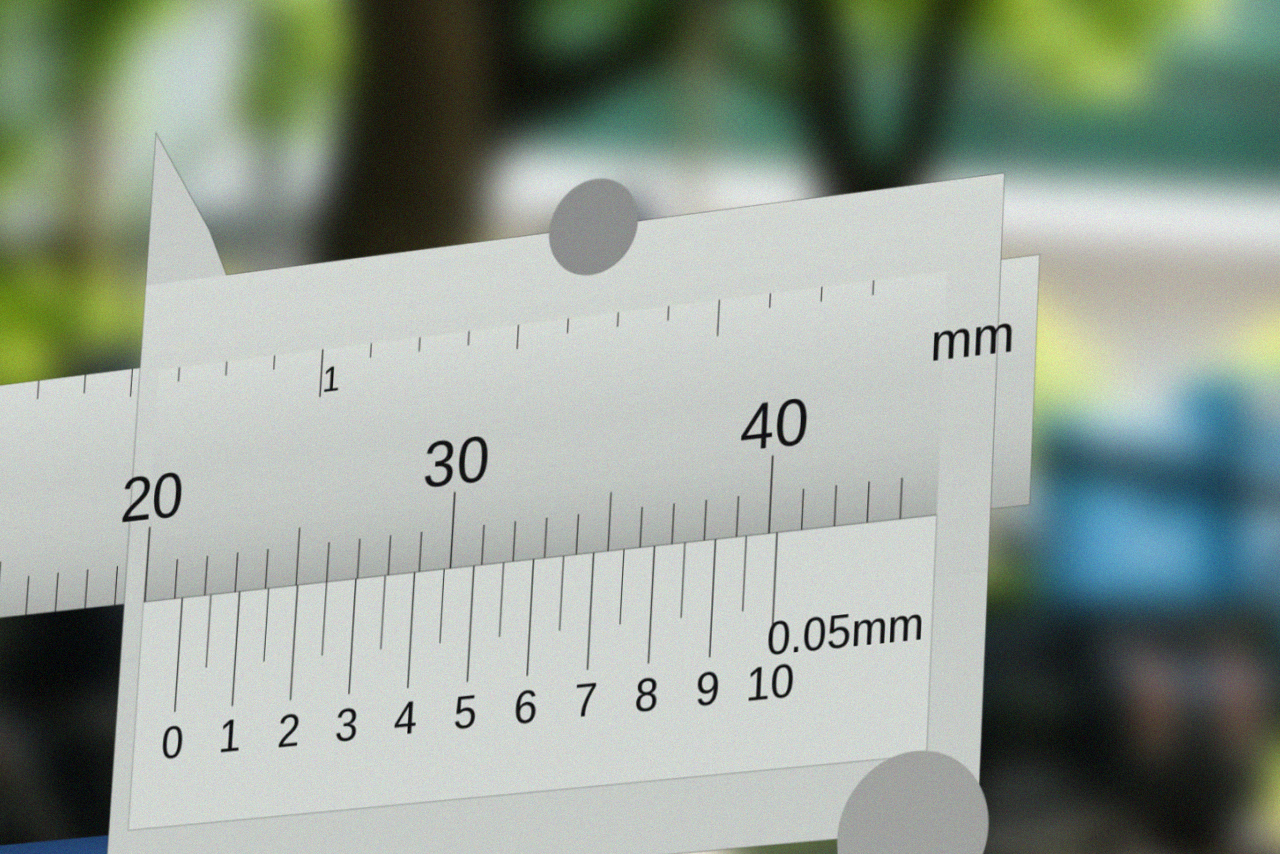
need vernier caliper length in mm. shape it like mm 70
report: mm 21.25
